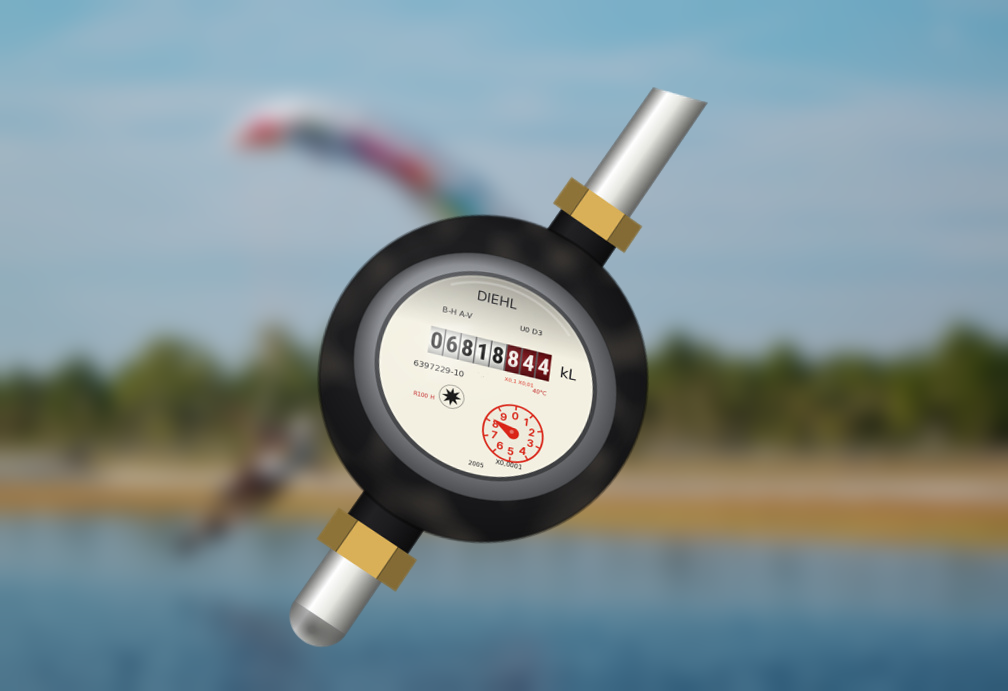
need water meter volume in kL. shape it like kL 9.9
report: kL 6818.8448
